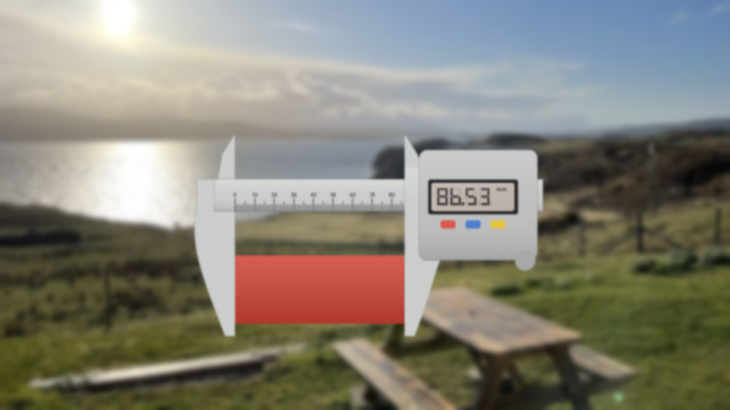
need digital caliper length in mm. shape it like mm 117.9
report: mm 86.53
